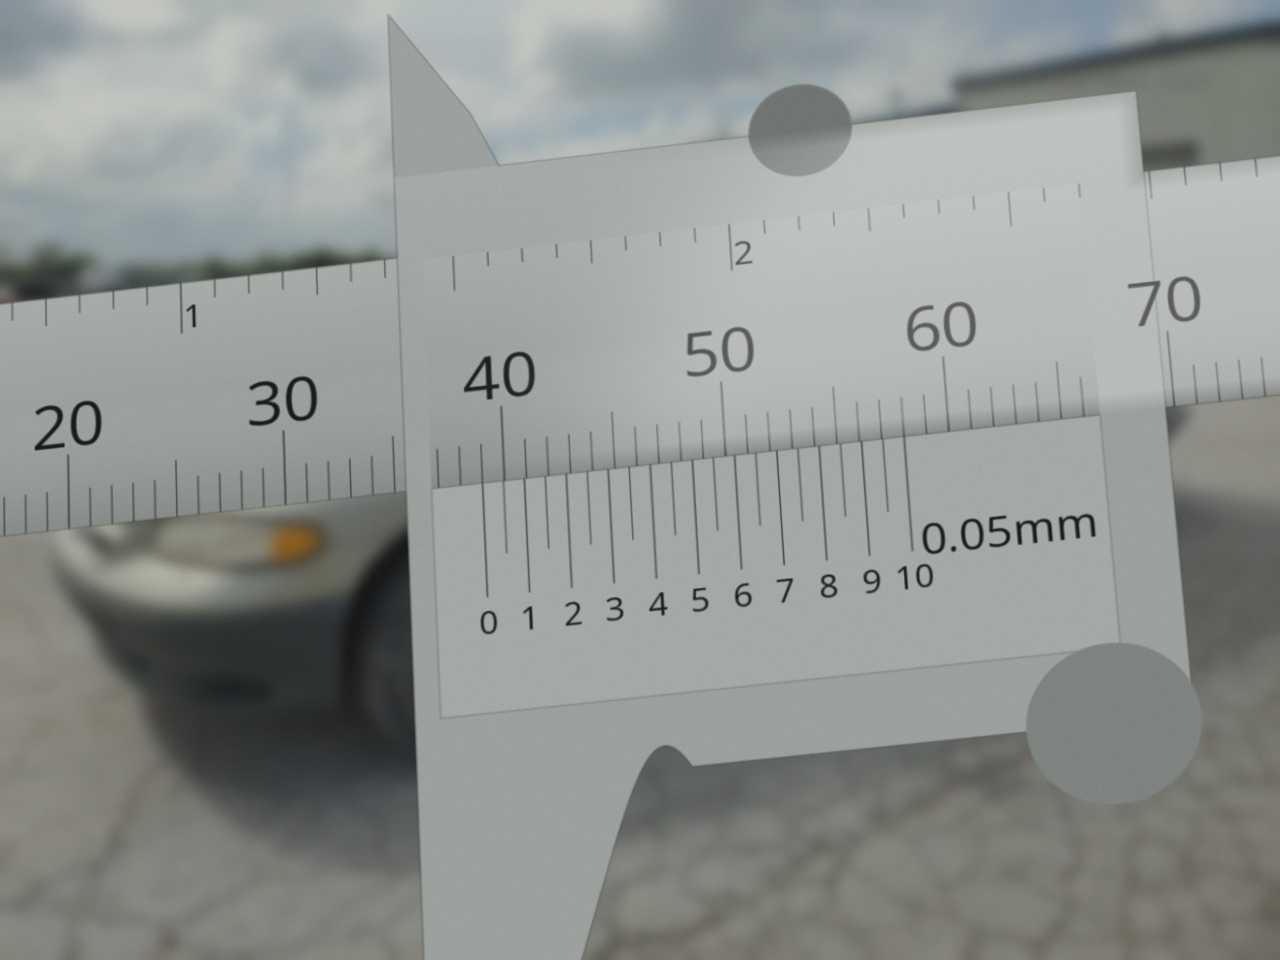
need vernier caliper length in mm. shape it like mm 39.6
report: mm 39.0
